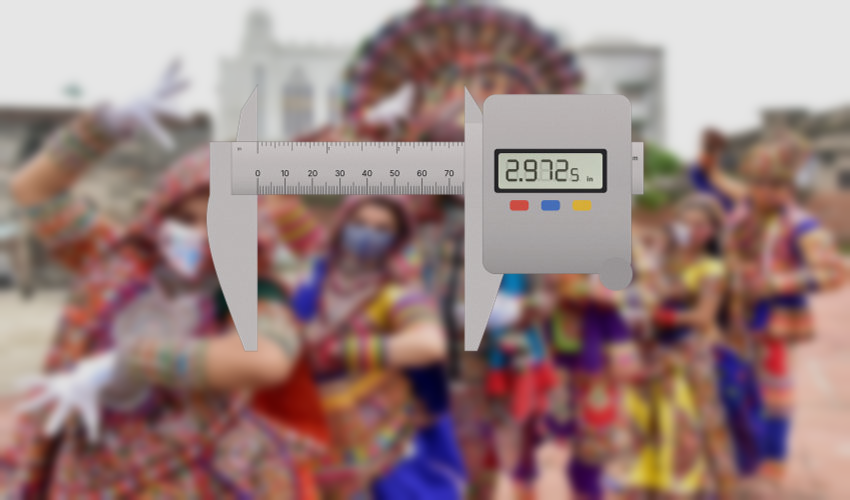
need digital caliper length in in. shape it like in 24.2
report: in 2.9725
